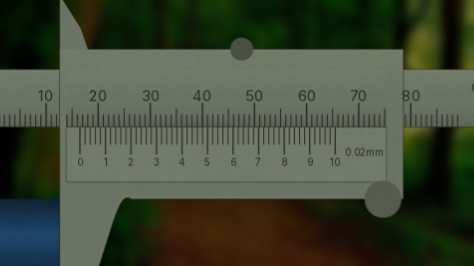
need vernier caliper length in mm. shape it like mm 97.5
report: mm 16.5
